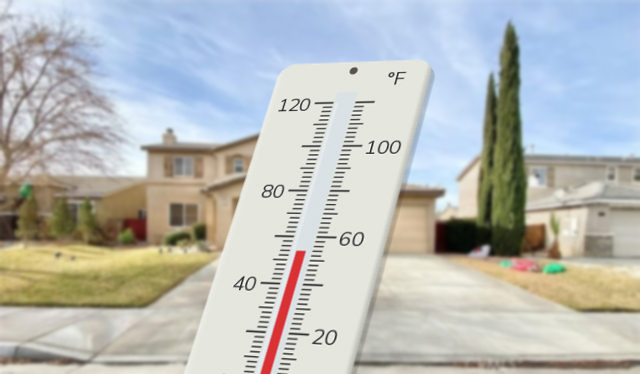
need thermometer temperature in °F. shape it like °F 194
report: °F 54
